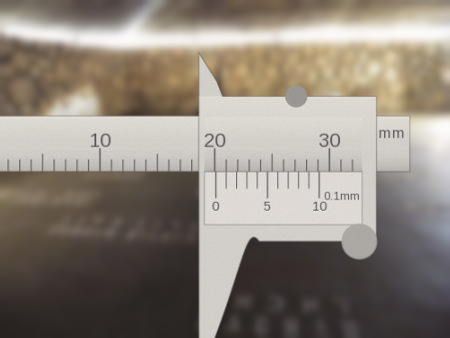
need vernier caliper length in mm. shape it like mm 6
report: mm 20.1
